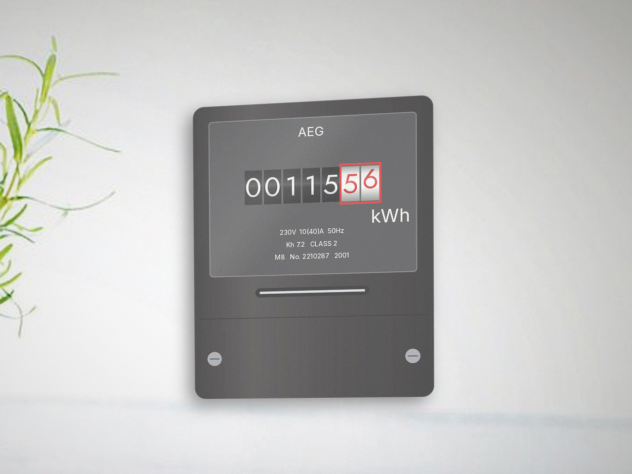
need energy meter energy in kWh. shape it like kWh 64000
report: kWh 115.56
